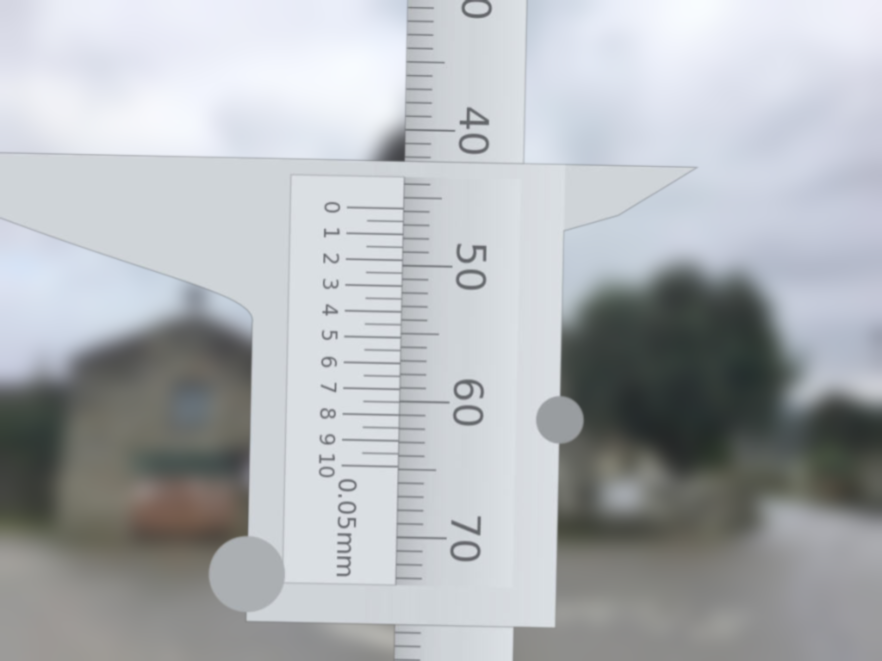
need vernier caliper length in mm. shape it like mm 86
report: mm 45.8
